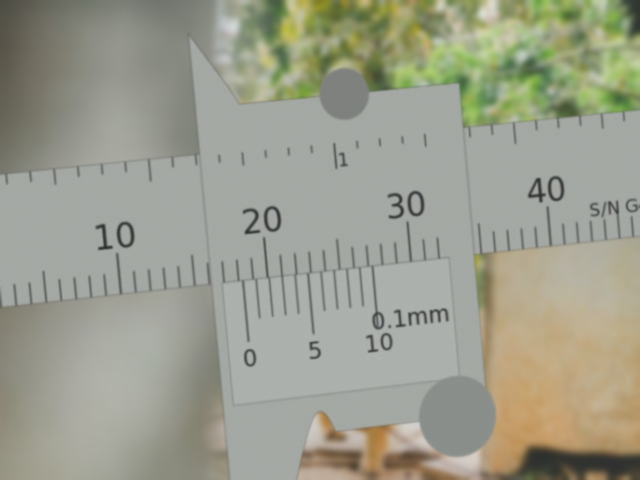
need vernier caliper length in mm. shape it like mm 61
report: mm 18.3
